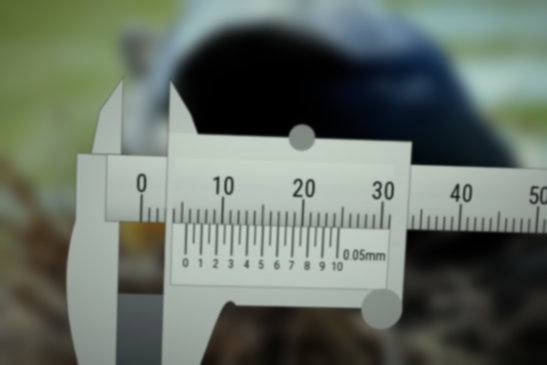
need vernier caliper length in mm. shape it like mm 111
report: mm 5.6
